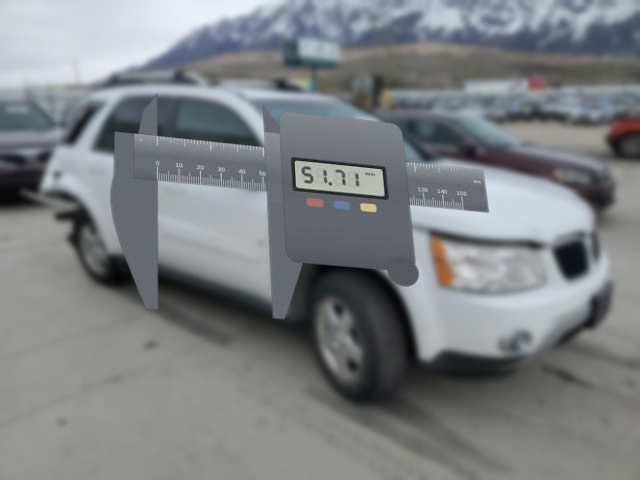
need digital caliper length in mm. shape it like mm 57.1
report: mm 51.71
